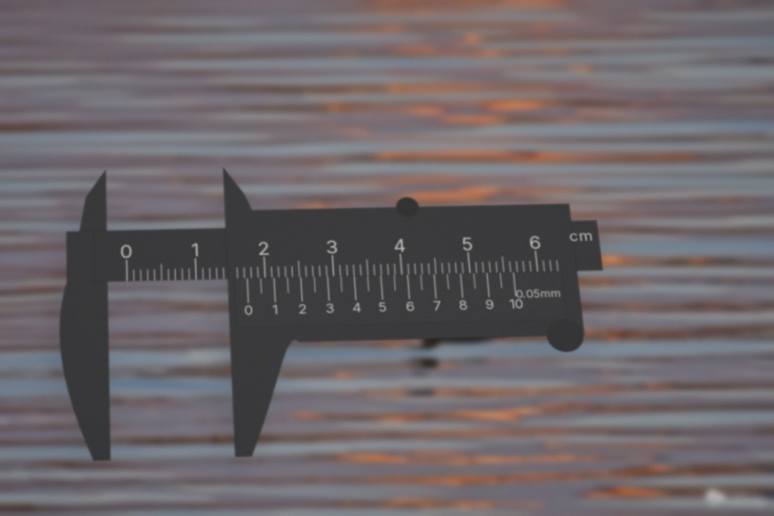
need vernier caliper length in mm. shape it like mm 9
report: mm 17.4
